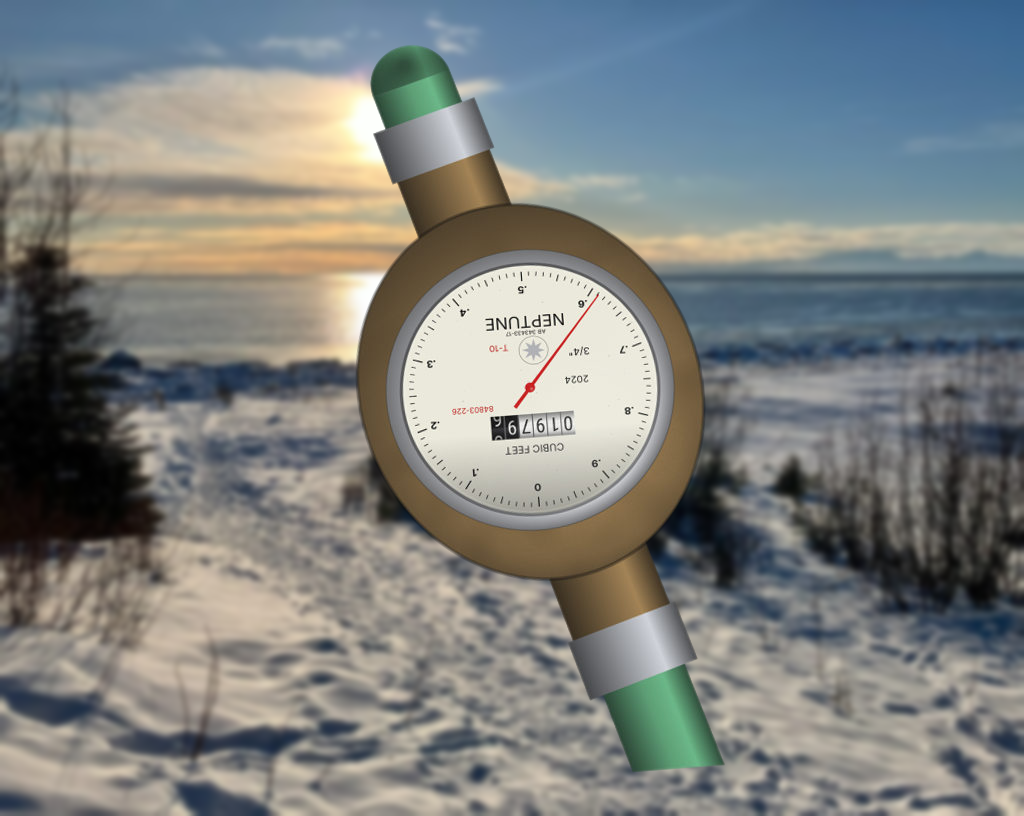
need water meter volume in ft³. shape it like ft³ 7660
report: ft³ 19795.61
